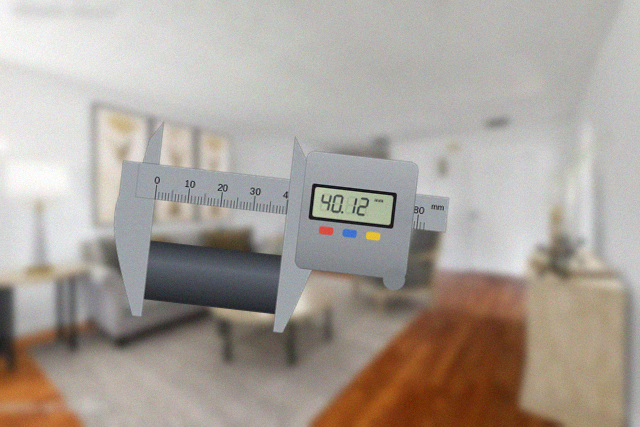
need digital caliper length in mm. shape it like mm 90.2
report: mm 40.12
